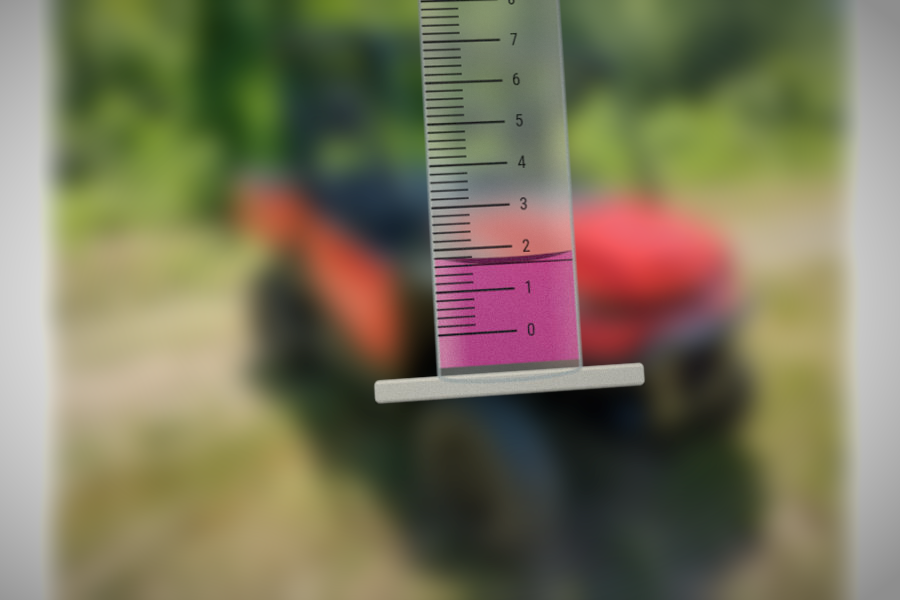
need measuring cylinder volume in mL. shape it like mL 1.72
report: mL 1.6
